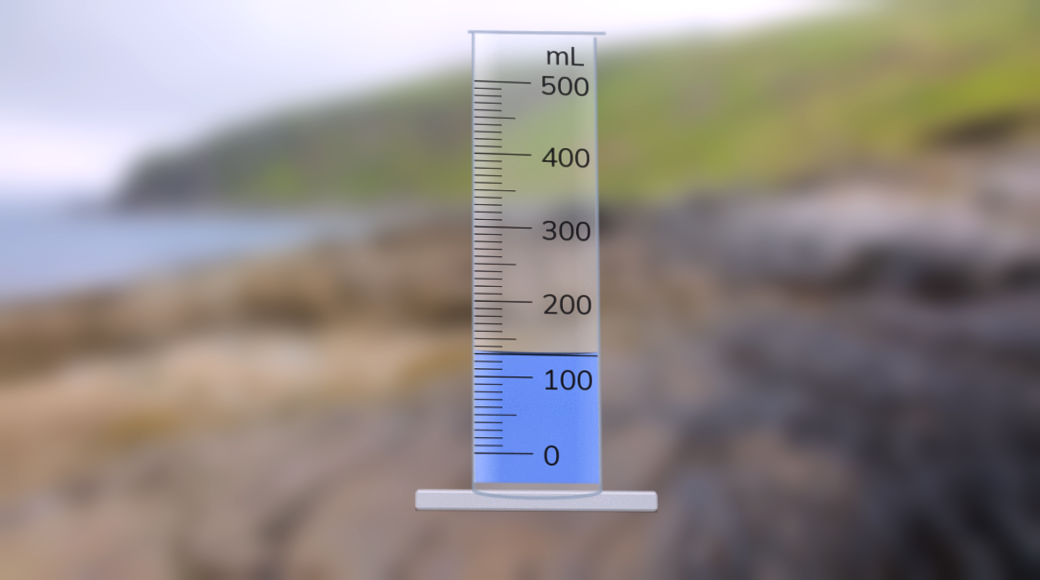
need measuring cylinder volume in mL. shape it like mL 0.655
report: mL 130
